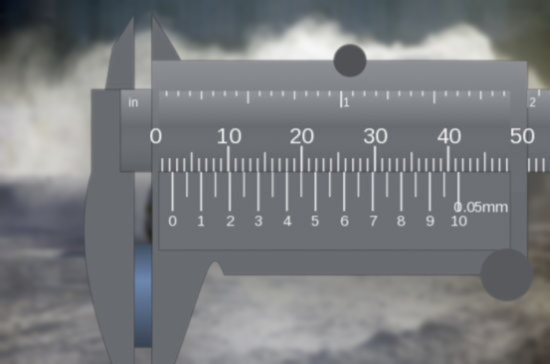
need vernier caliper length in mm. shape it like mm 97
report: mm 2.4
